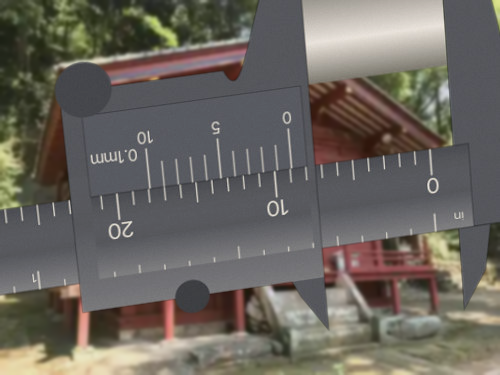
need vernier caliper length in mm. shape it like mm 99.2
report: mm 8.9
